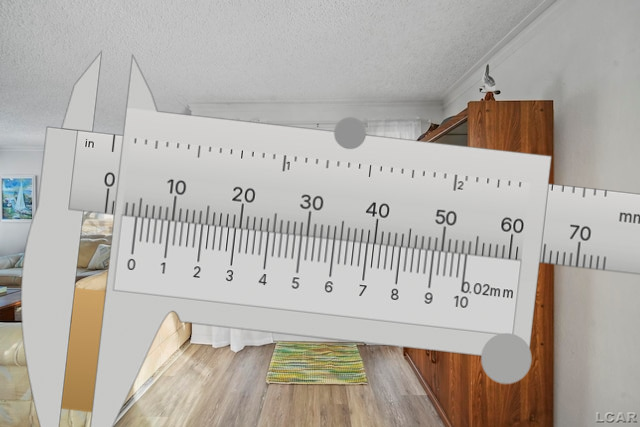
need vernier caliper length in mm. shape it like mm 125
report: mm 4.6
